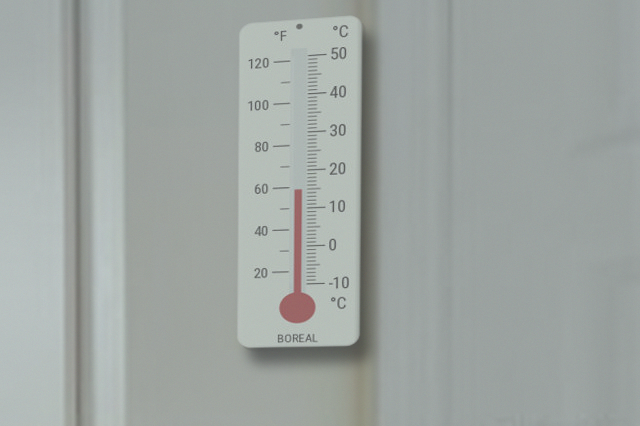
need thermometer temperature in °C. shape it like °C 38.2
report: °C 15
